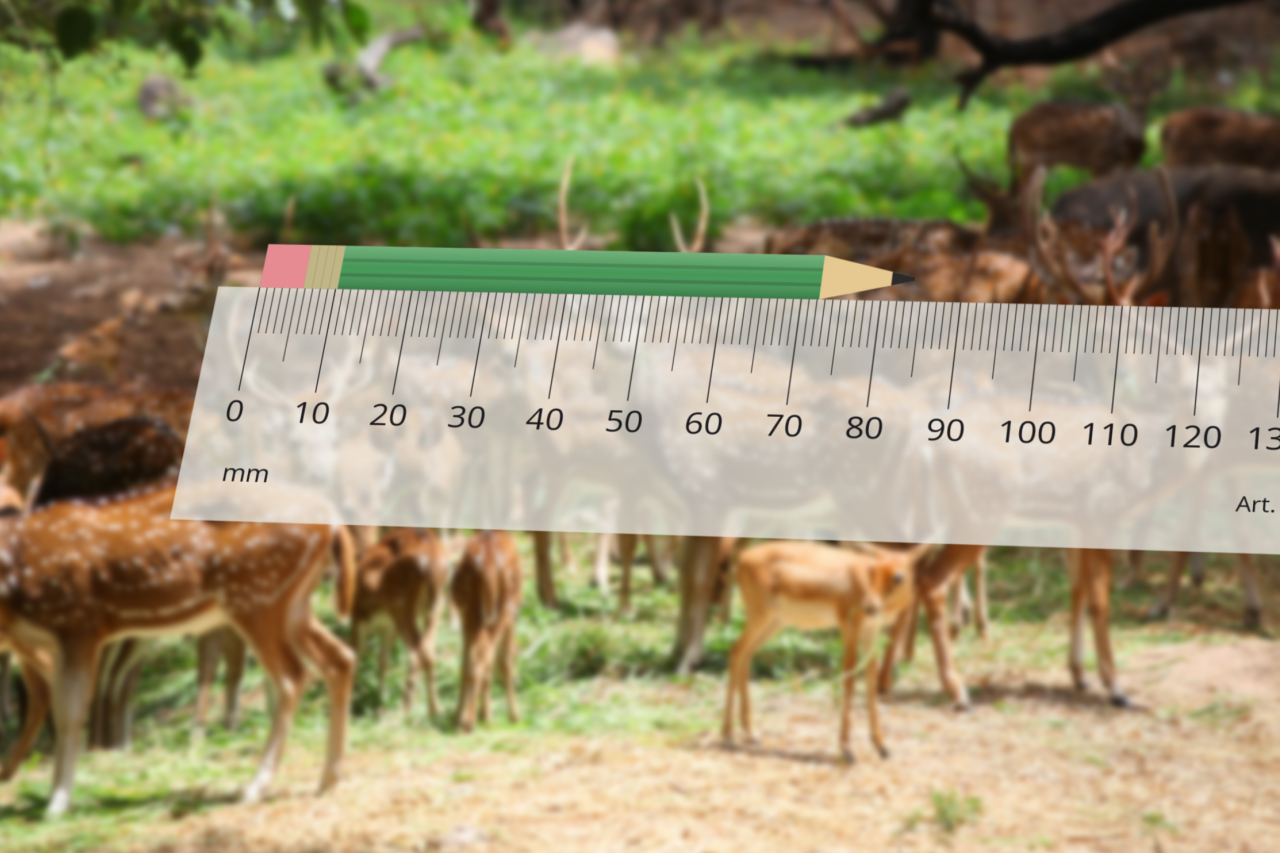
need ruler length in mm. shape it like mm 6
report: mm 84
